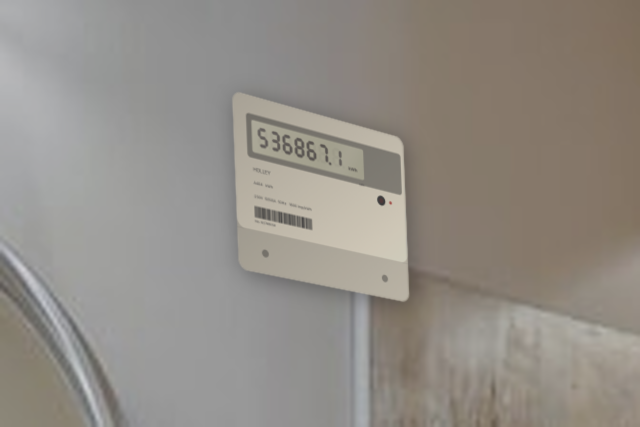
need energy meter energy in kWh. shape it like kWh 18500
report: kWh 536867.1
